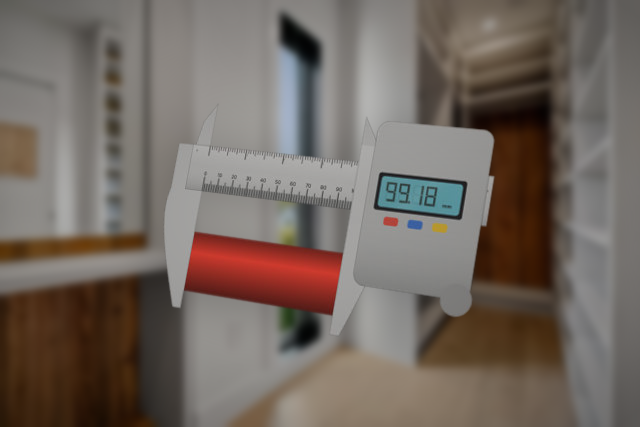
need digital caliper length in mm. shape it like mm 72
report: mm 99.18
